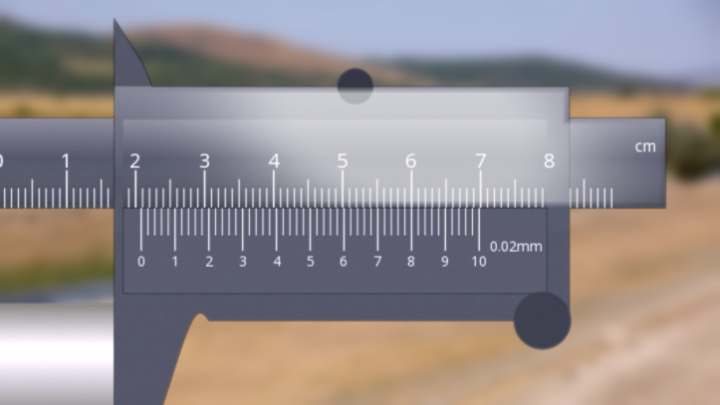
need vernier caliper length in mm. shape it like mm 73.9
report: mm 20.8
